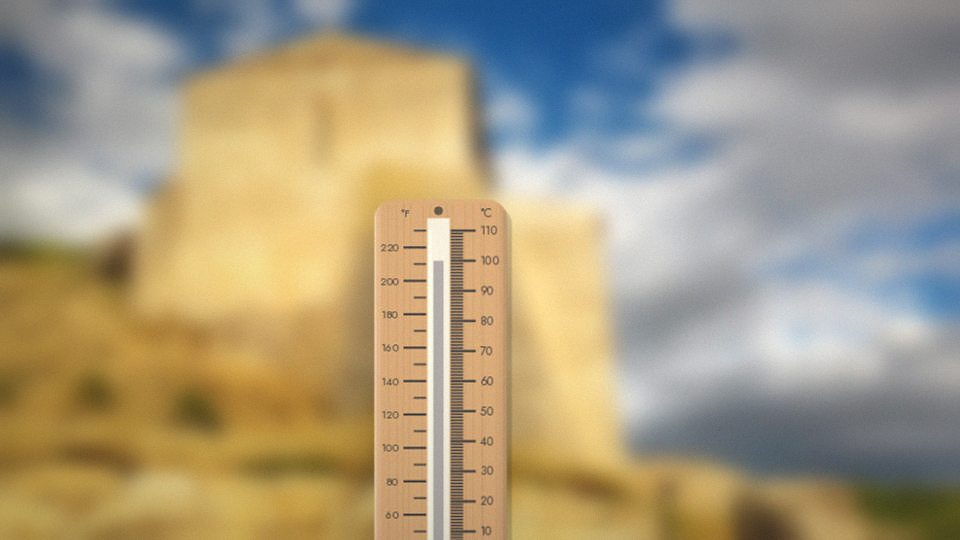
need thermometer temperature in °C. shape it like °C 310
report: °C 100
